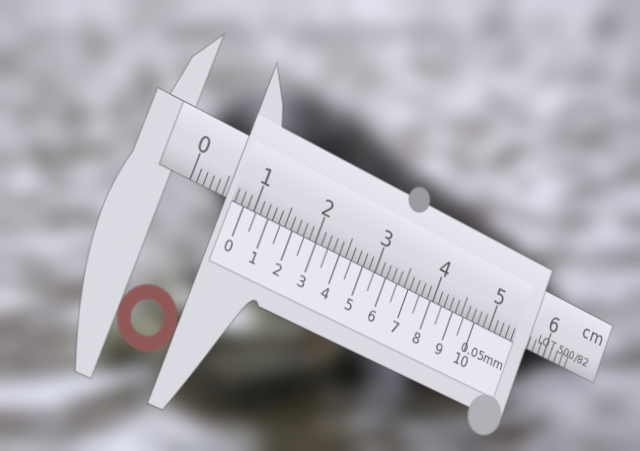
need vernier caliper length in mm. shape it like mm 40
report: mm 8.4
